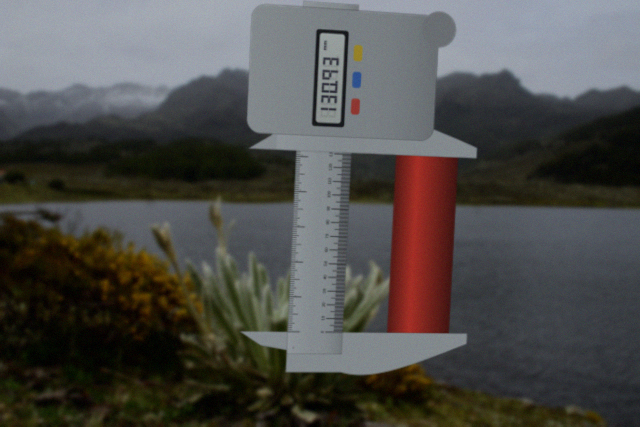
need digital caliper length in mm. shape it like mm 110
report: mm 130.93
